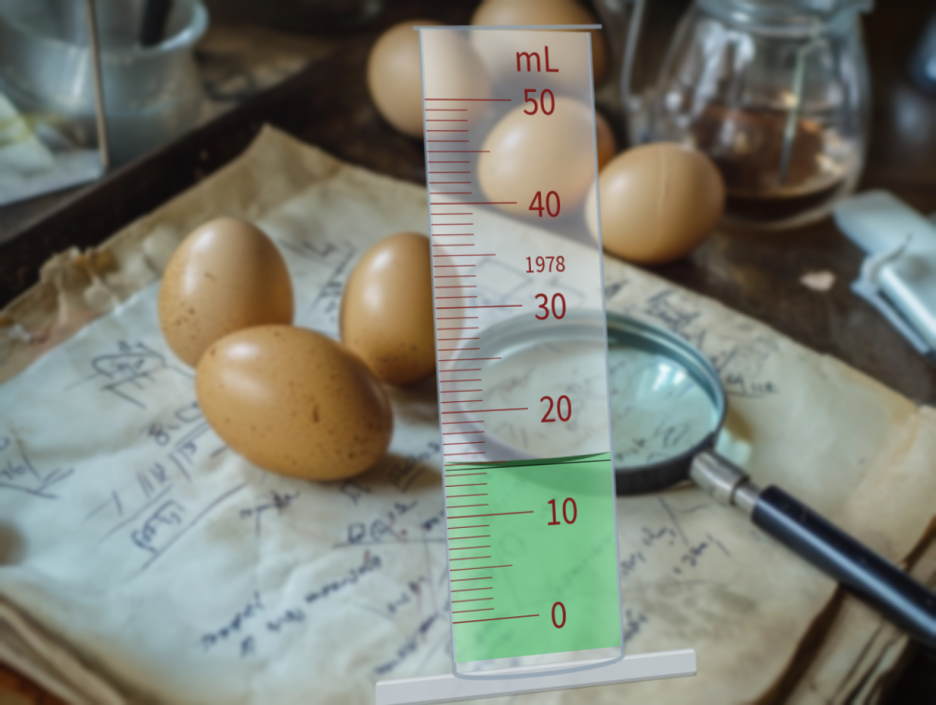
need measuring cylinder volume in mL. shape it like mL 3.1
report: mL 14.5
